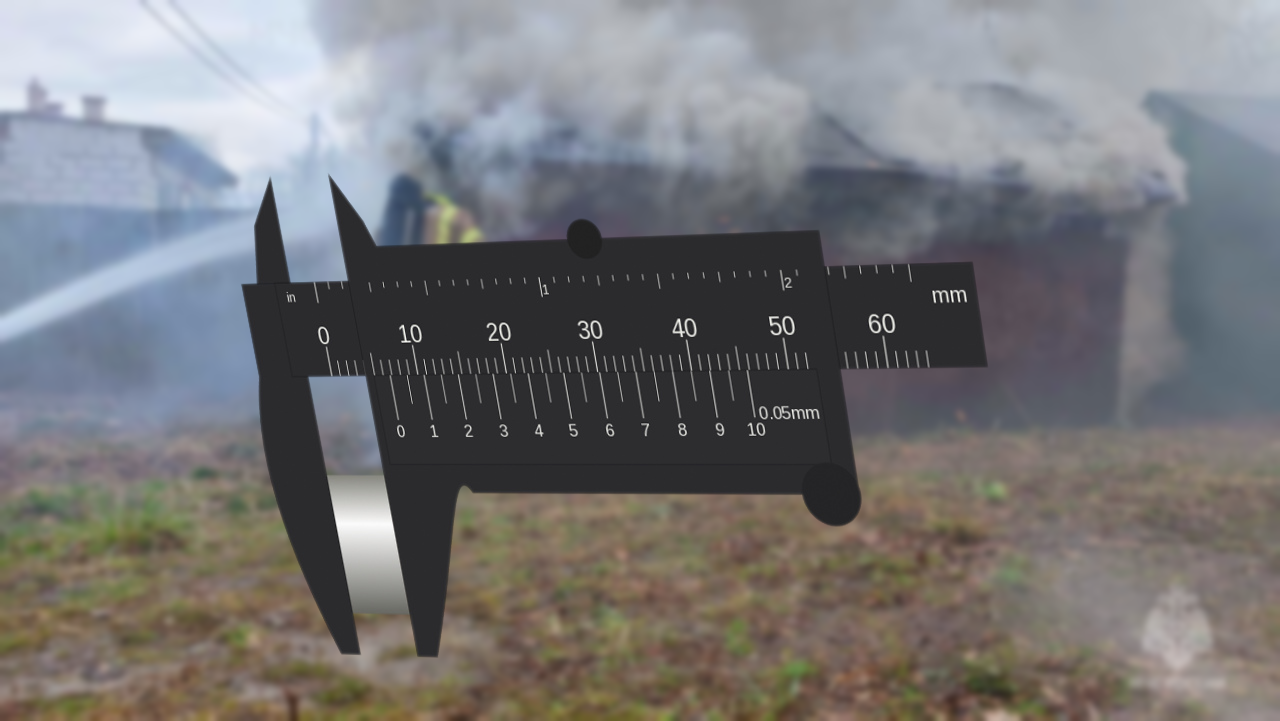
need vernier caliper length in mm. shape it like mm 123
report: mm 6.8
